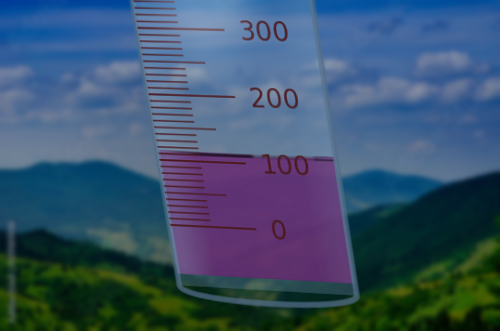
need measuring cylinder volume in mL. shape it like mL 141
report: mL 110
